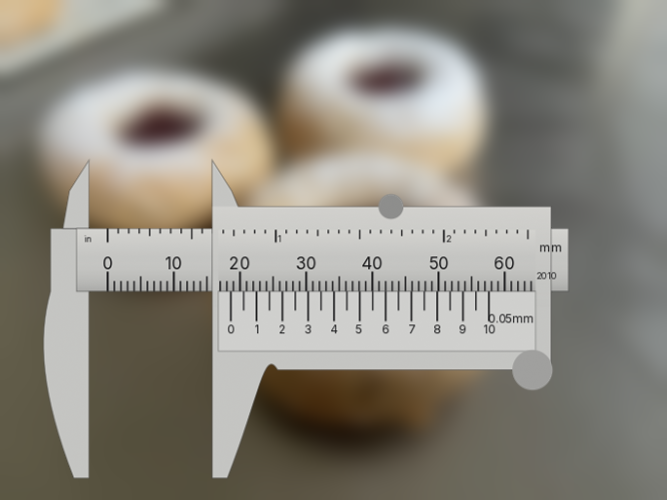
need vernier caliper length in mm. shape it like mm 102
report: mm 18.6
